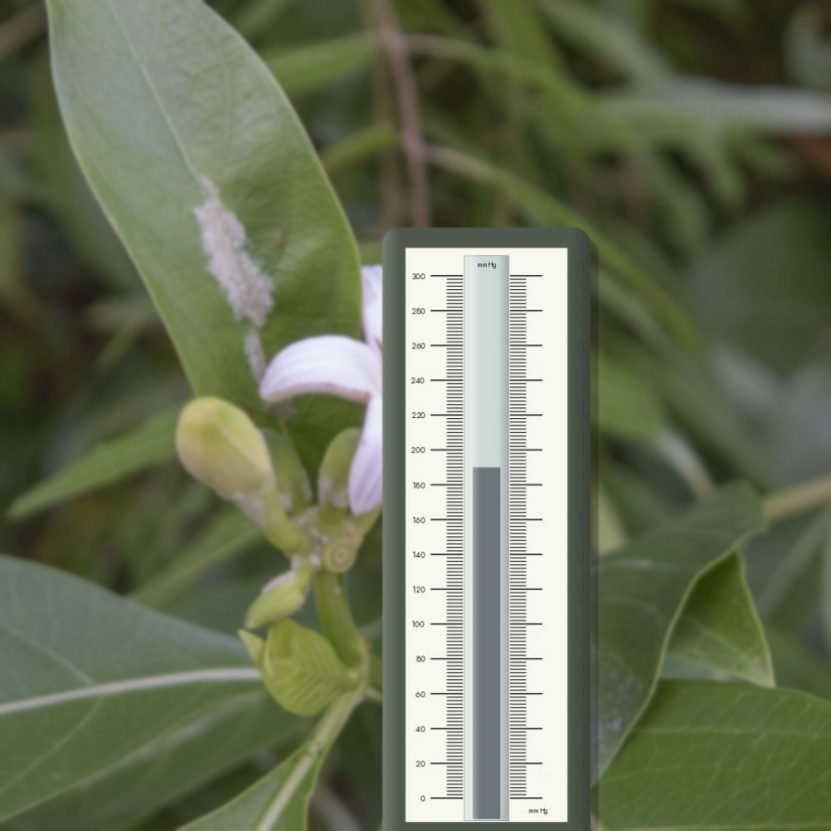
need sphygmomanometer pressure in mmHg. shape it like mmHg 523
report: mmHg 190
